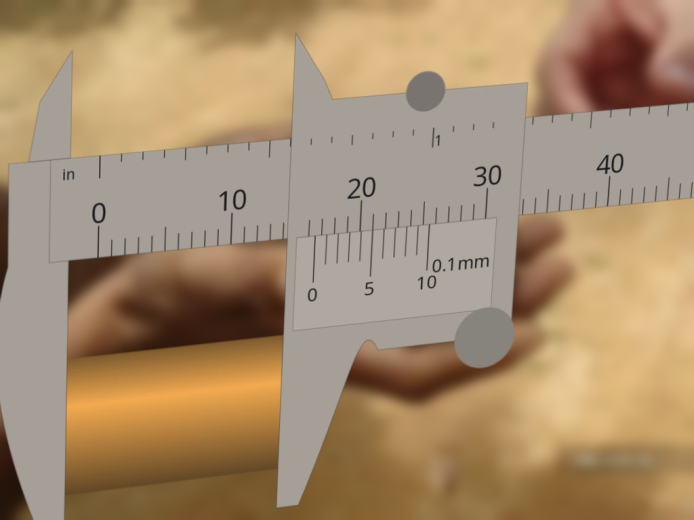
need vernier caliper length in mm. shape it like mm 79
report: mm 16.5
